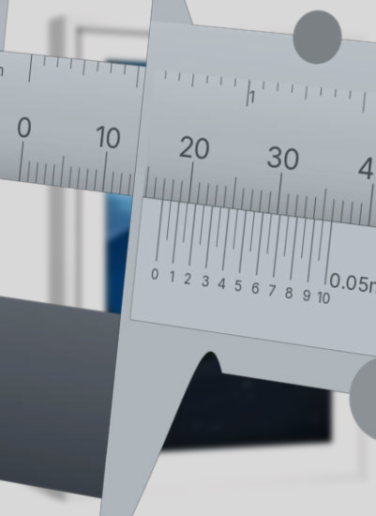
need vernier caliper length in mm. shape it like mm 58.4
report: mm 17.0
